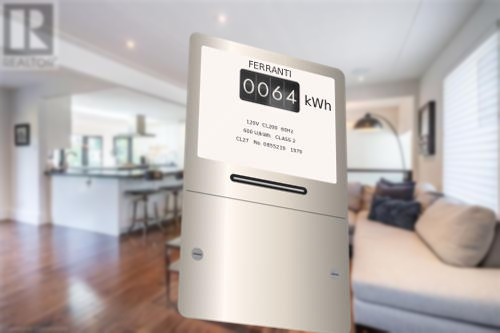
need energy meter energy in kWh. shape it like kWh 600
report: kWh 64
